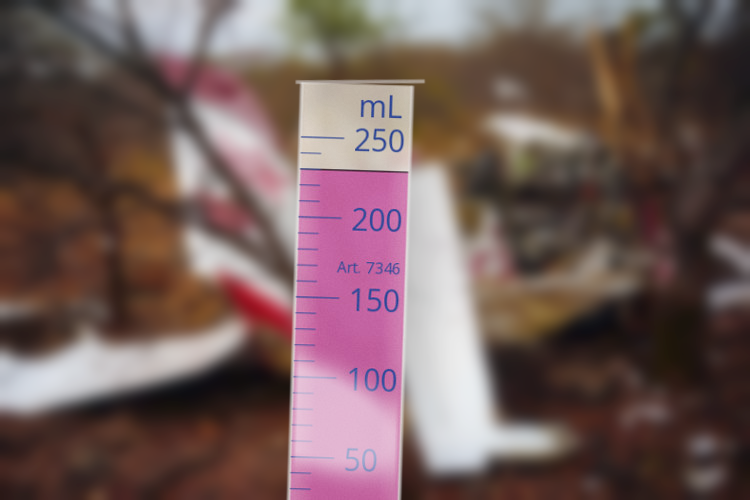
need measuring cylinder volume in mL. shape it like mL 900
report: mL 230
